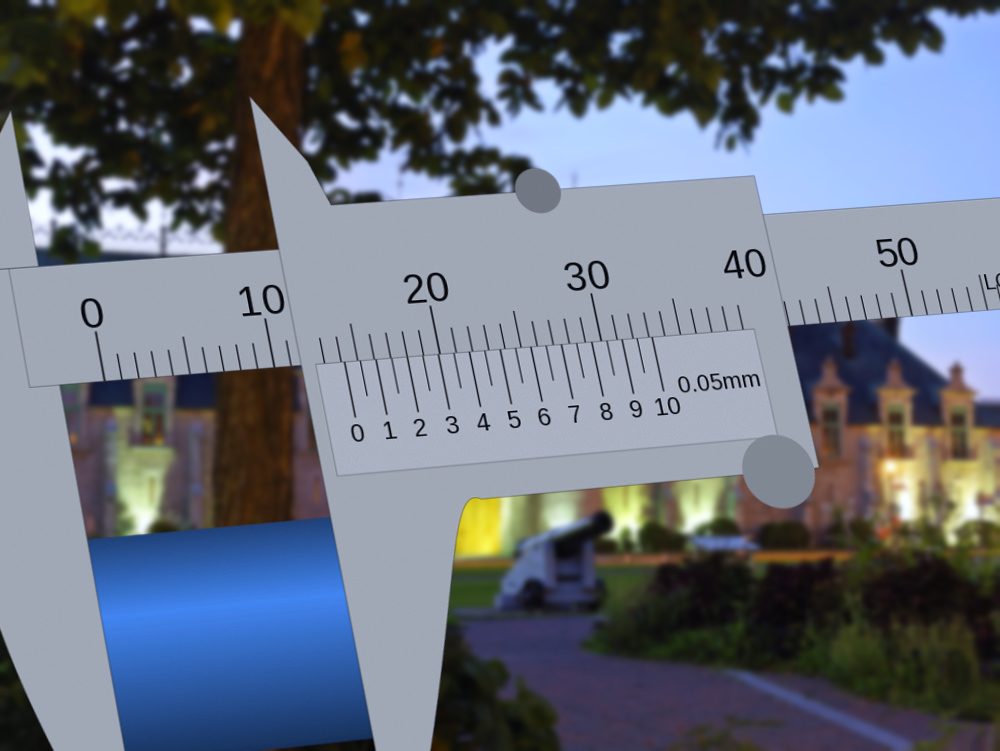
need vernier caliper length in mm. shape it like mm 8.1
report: mm 14.2
